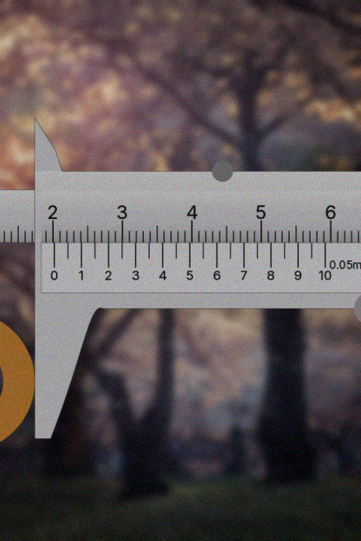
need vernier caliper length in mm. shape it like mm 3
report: mm 20.2
